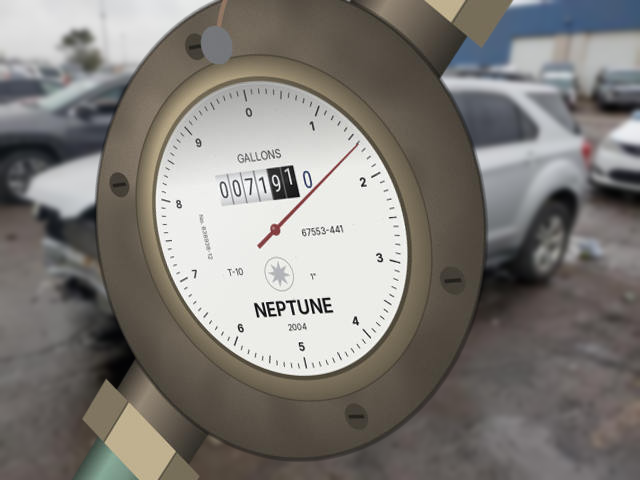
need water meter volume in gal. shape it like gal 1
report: gal 71911.6
